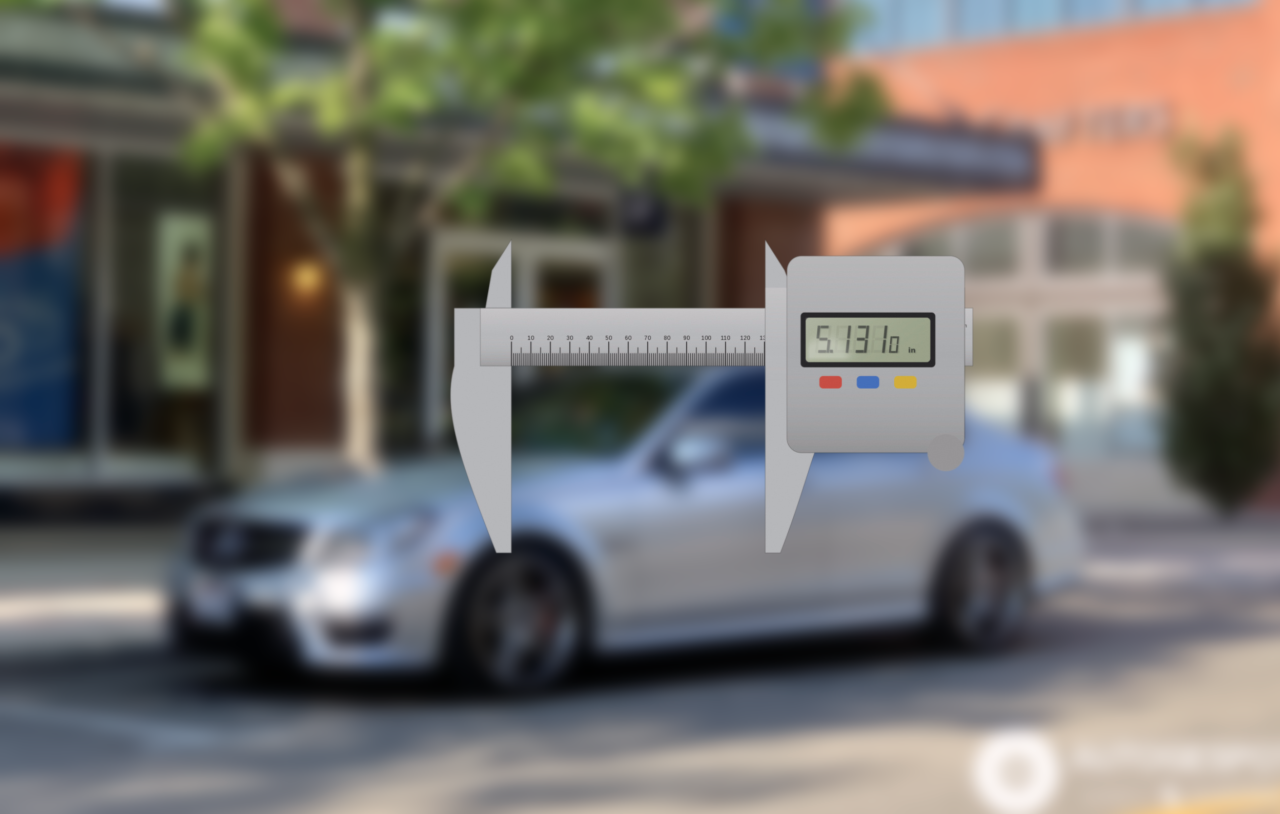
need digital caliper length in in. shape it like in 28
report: in 5.1310
